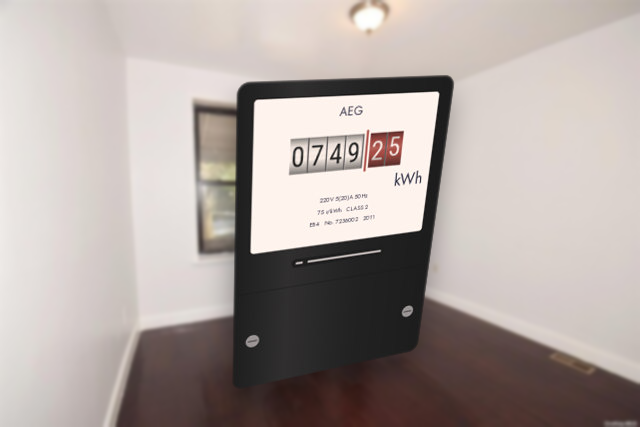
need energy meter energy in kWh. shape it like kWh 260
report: kWh 749.25
